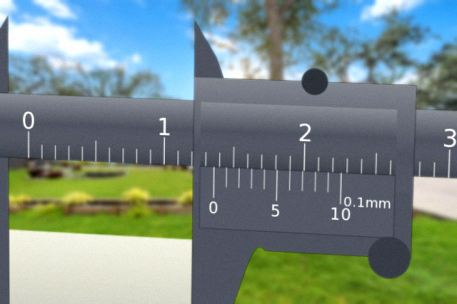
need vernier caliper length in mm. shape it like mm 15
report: mm 13.6
